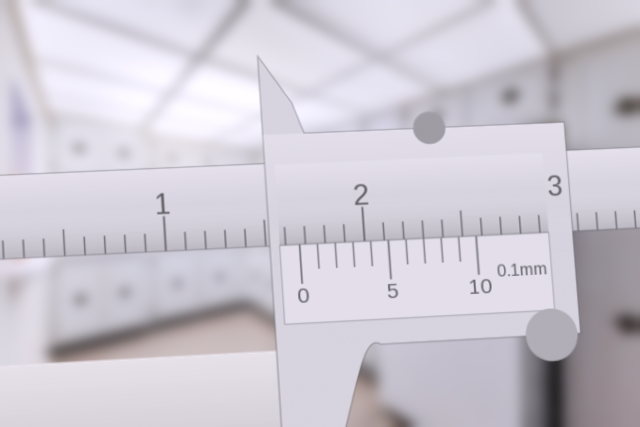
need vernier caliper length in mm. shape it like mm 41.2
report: mm 16.7
